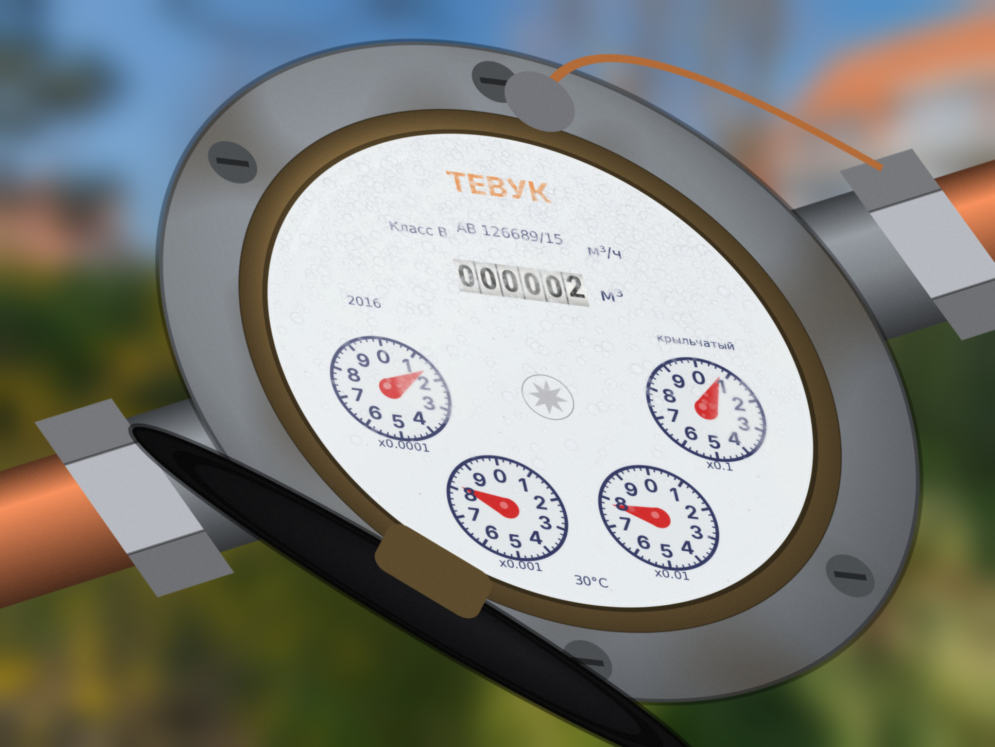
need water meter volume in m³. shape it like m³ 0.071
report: m³ 2.0781
